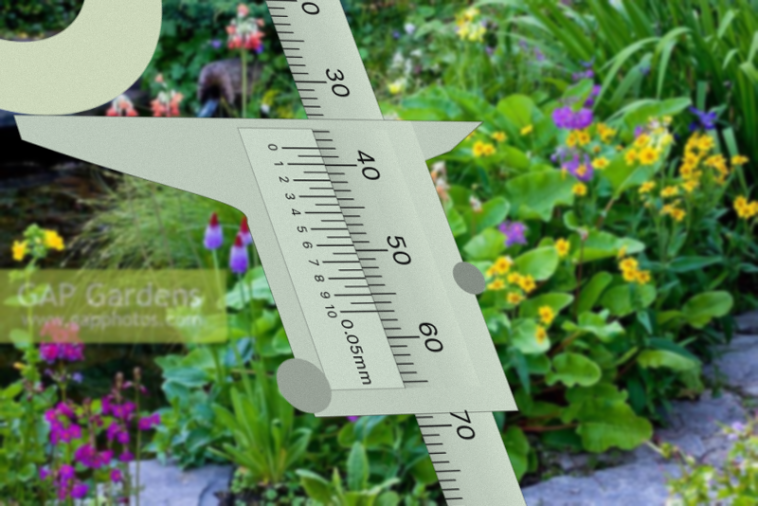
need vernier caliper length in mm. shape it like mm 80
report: mm 38.0
